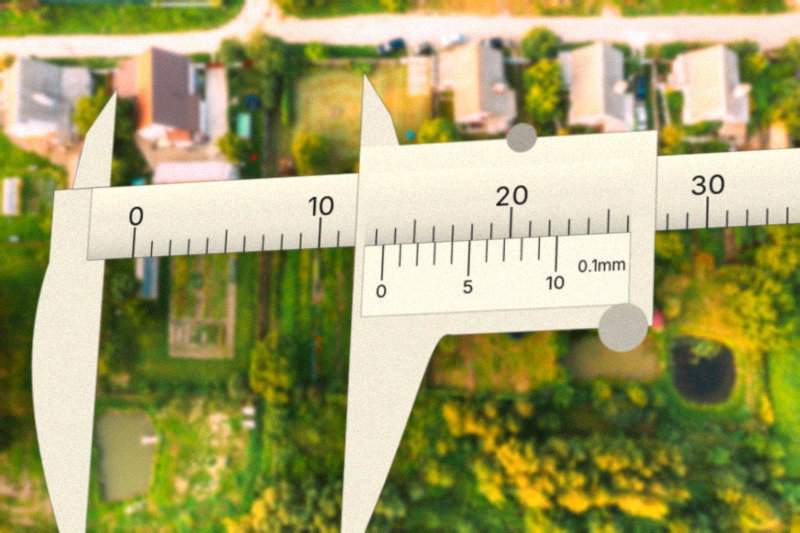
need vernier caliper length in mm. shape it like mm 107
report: mm 13.4
